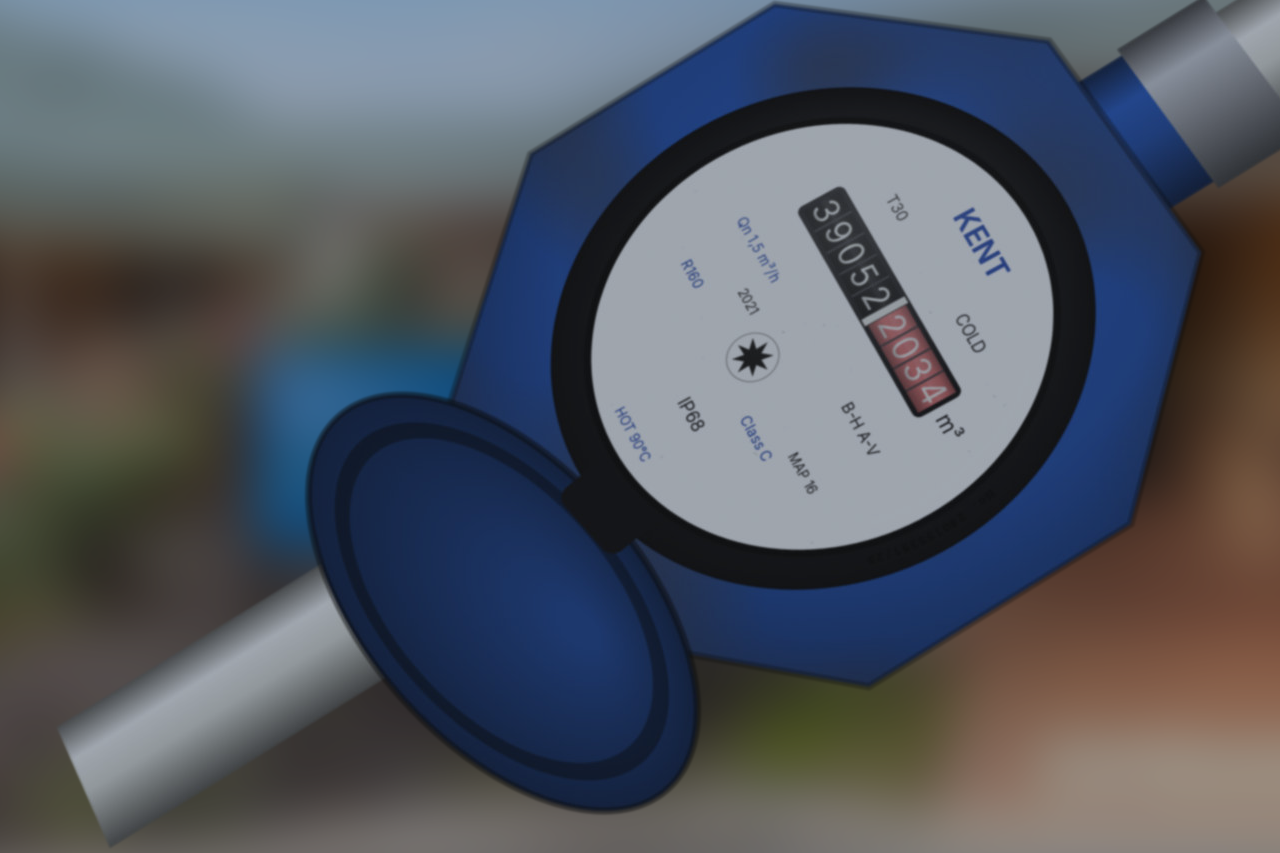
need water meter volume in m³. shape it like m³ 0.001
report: m³ 39052.2034
